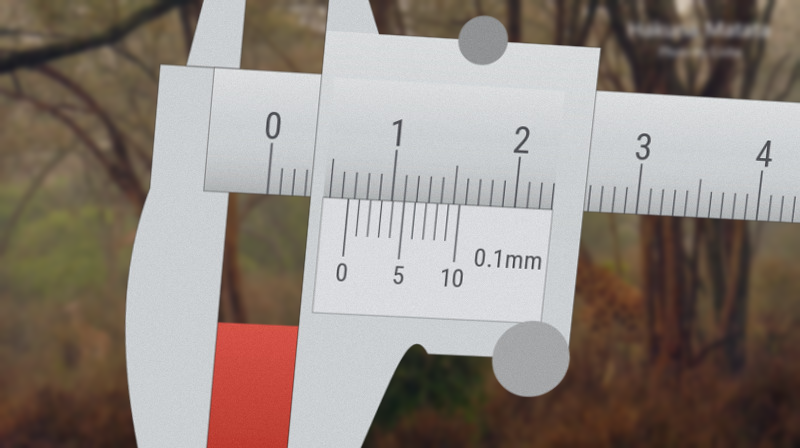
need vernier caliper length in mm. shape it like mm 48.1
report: mm 6.5
